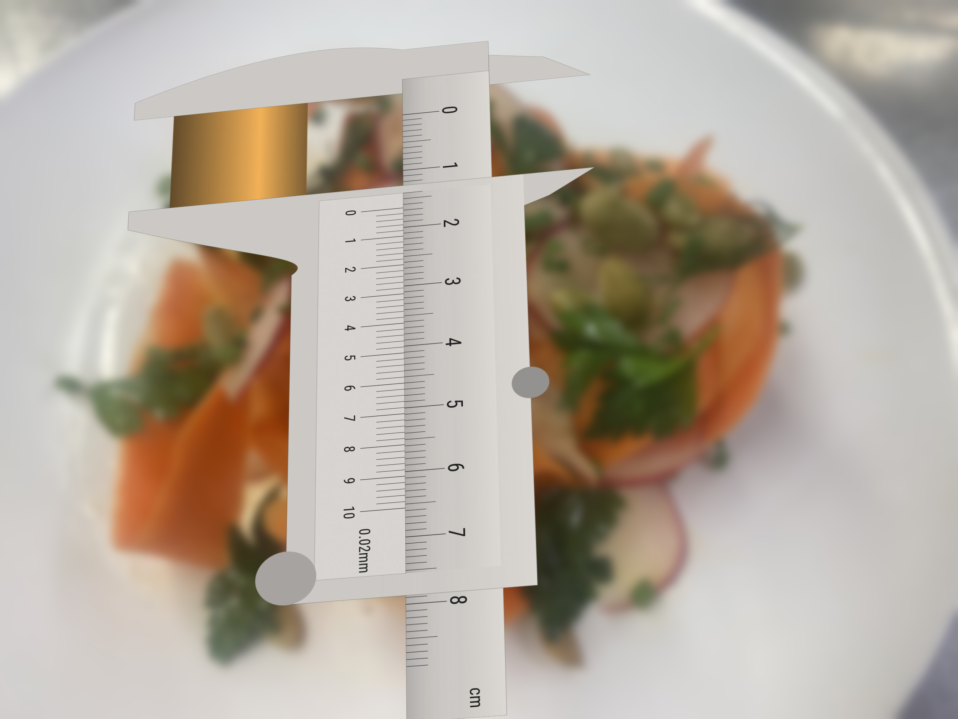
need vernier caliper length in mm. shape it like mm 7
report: mm 16.6
